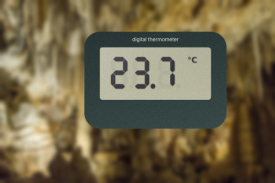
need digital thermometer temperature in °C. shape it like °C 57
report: °C 23.7
